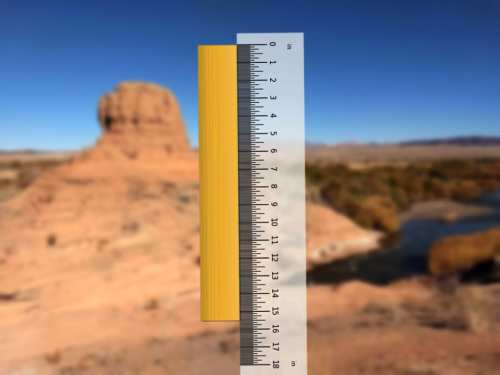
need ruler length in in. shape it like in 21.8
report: in 15.5
